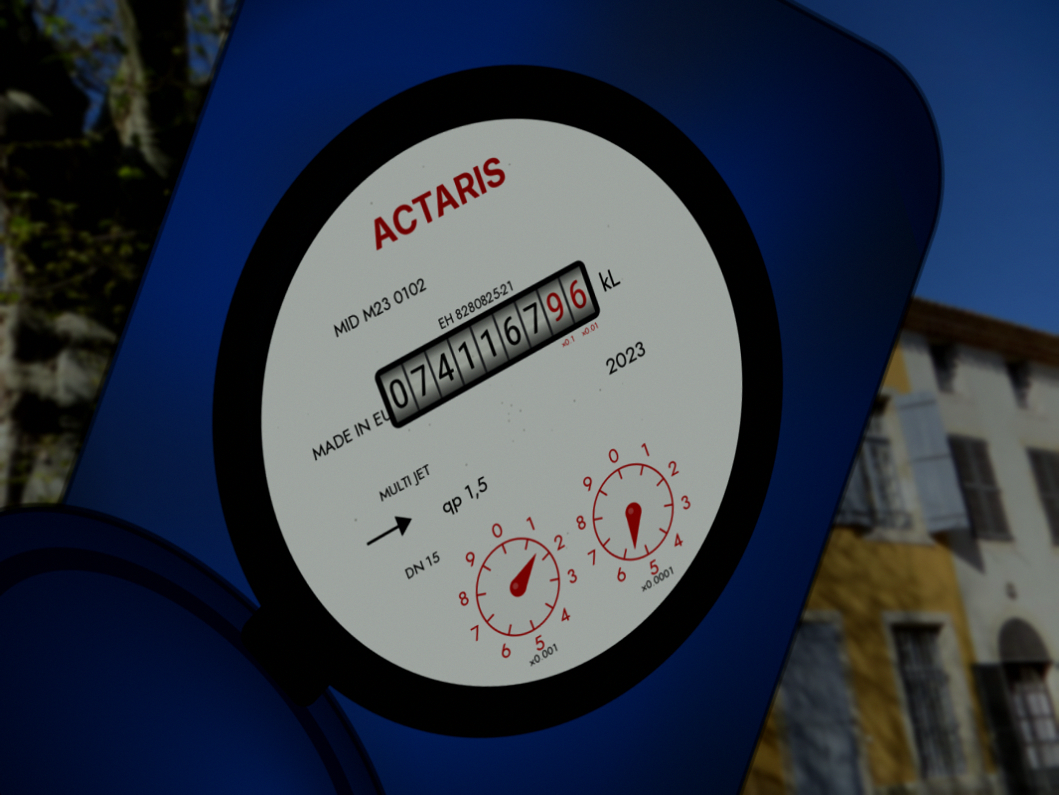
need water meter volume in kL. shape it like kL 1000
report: kL 741167.9615
